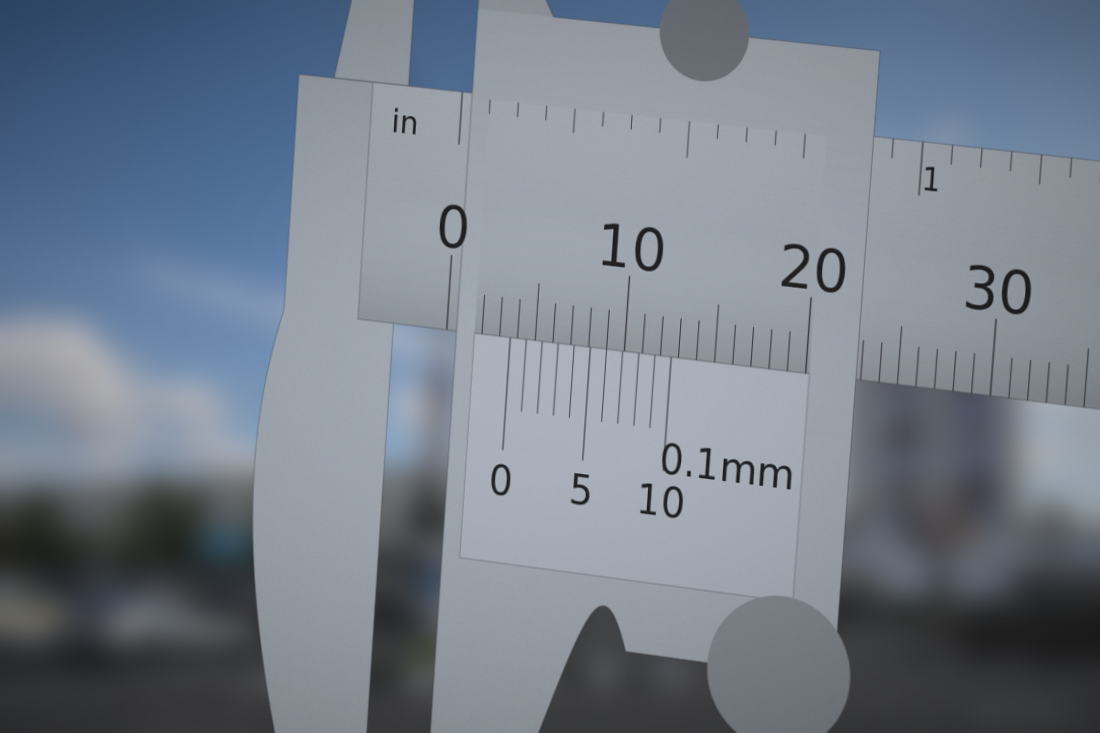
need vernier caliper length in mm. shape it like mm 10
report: mm 3.6
